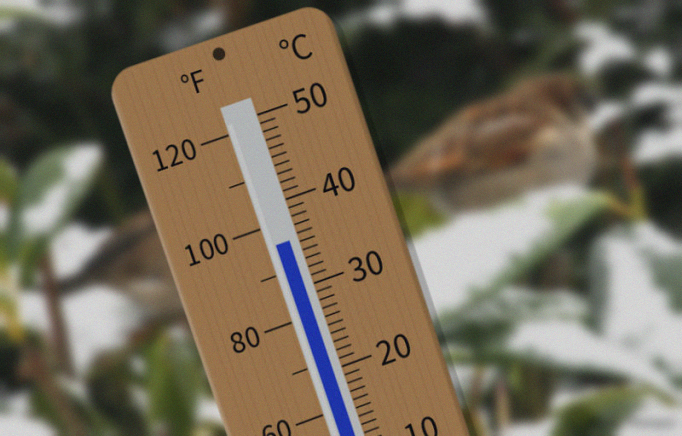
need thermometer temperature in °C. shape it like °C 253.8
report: °C 35.5
